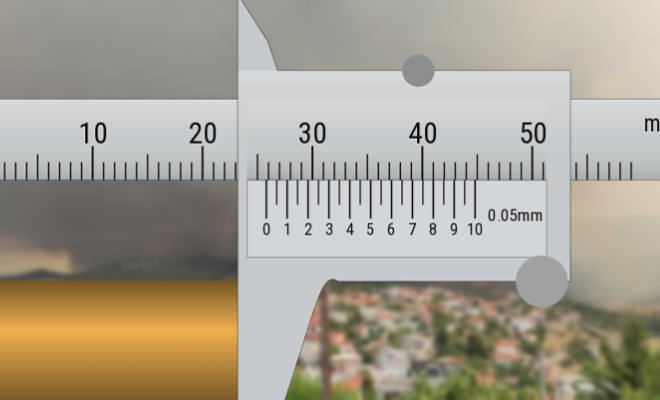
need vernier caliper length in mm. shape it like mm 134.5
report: mm 25.8
